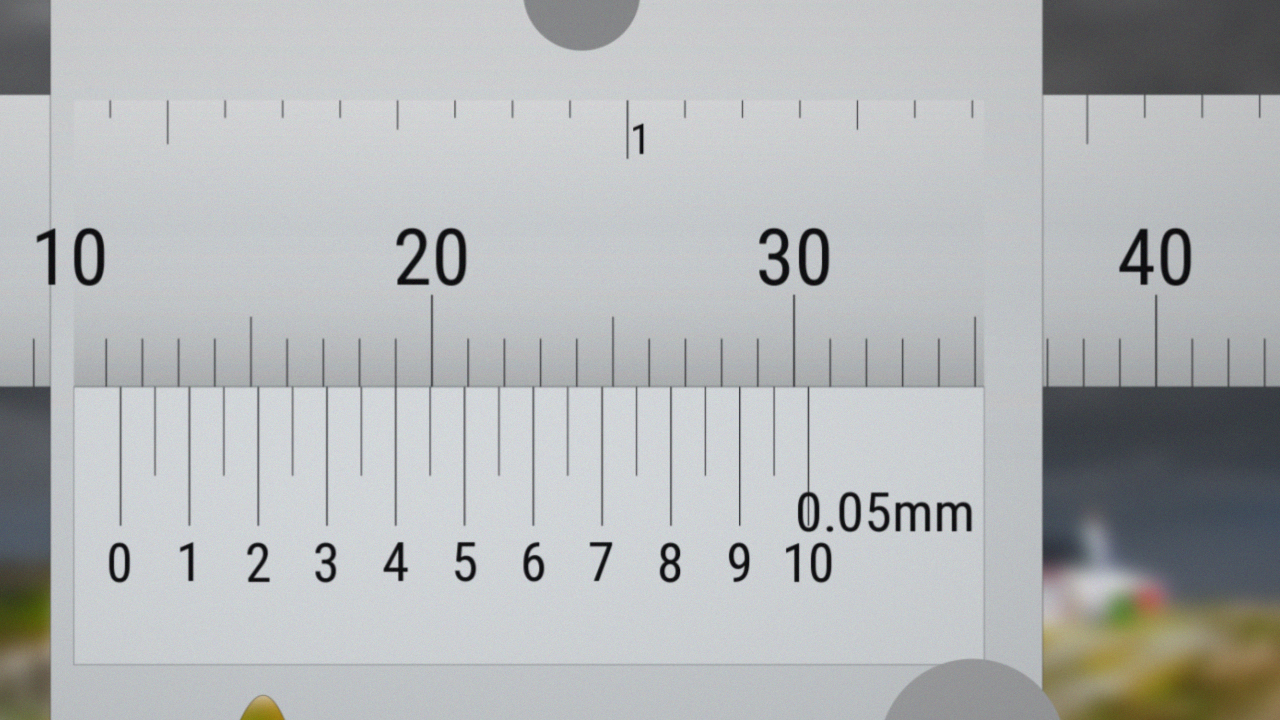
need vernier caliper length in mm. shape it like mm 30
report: mm 11.40
